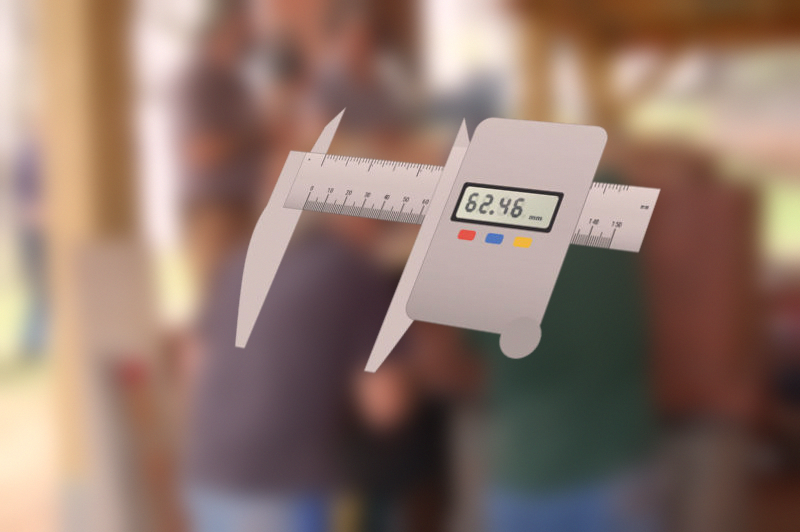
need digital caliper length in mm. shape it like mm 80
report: mm 62.46
